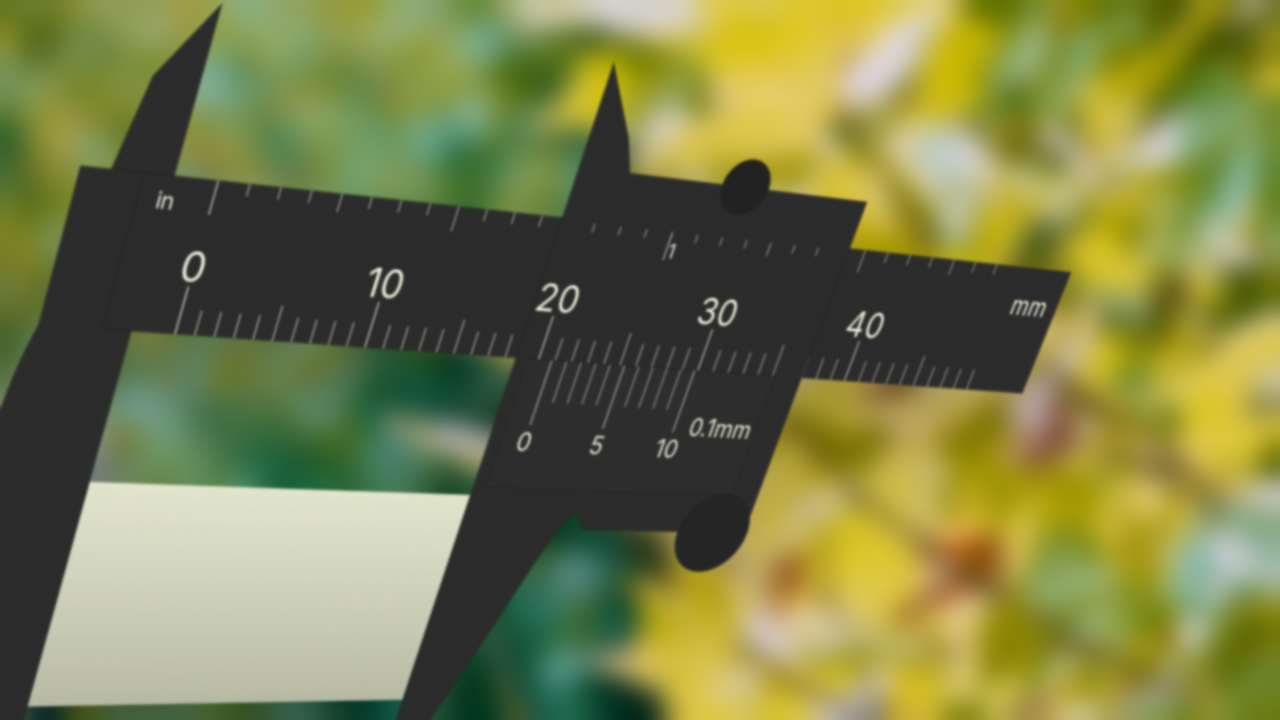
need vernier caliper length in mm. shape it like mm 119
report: mm 20.8
